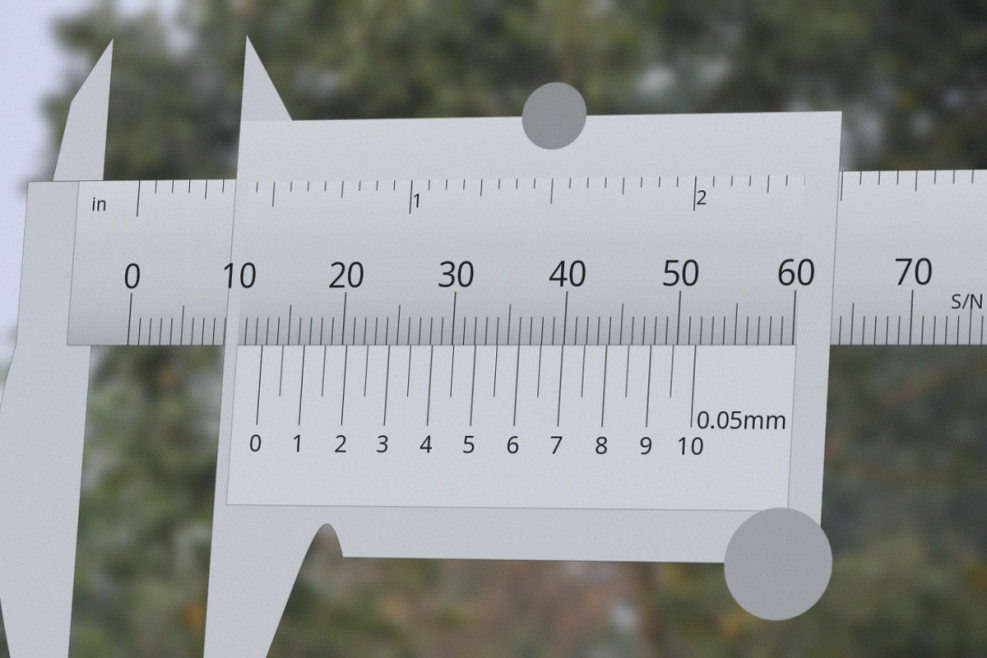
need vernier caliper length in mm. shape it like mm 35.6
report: mm 12.6
